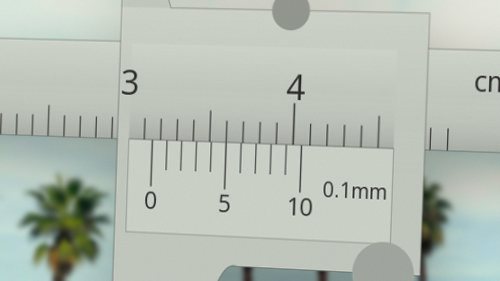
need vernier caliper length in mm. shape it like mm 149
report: mm 31.5
